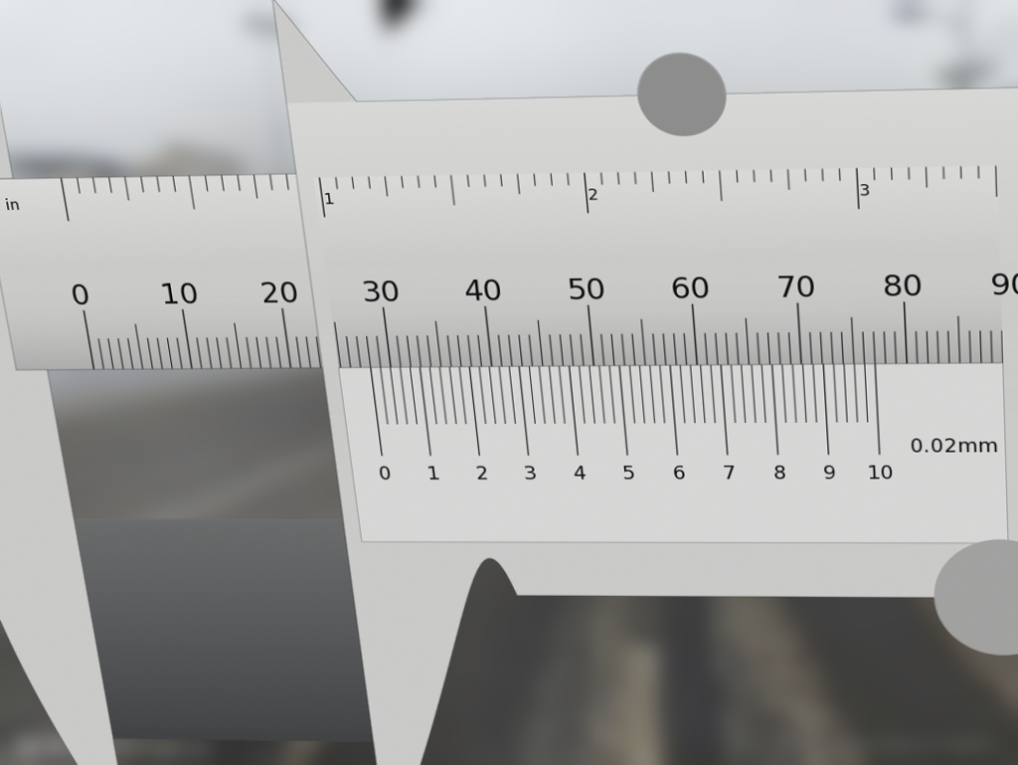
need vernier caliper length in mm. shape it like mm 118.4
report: mm 28.0
